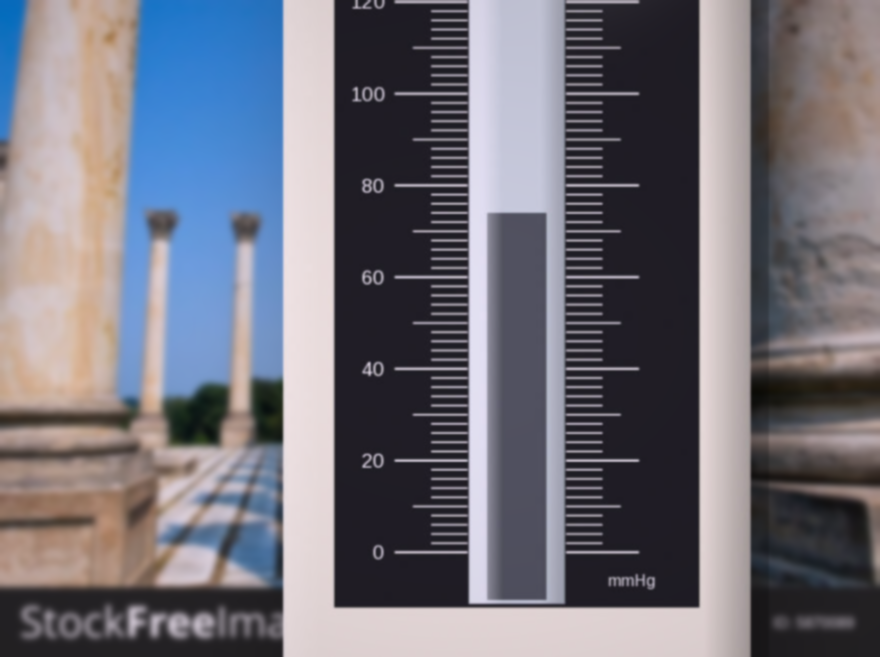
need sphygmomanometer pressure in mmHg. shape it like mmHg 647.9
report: mmHg 74
